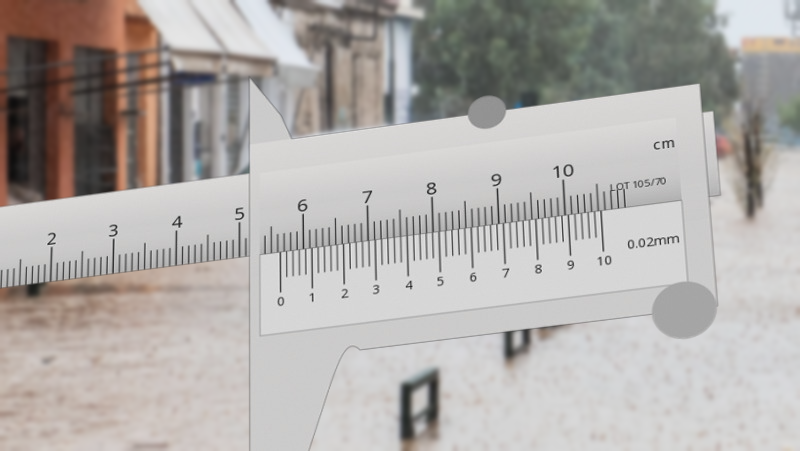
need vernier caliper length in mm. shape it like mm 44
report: mm 56.4
